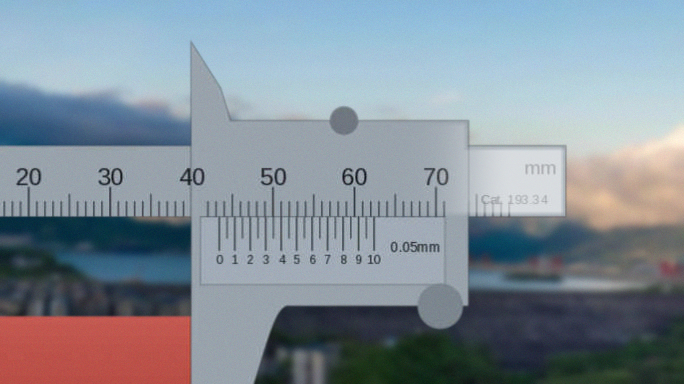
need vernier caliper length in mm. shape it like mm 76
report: mm 43.4
